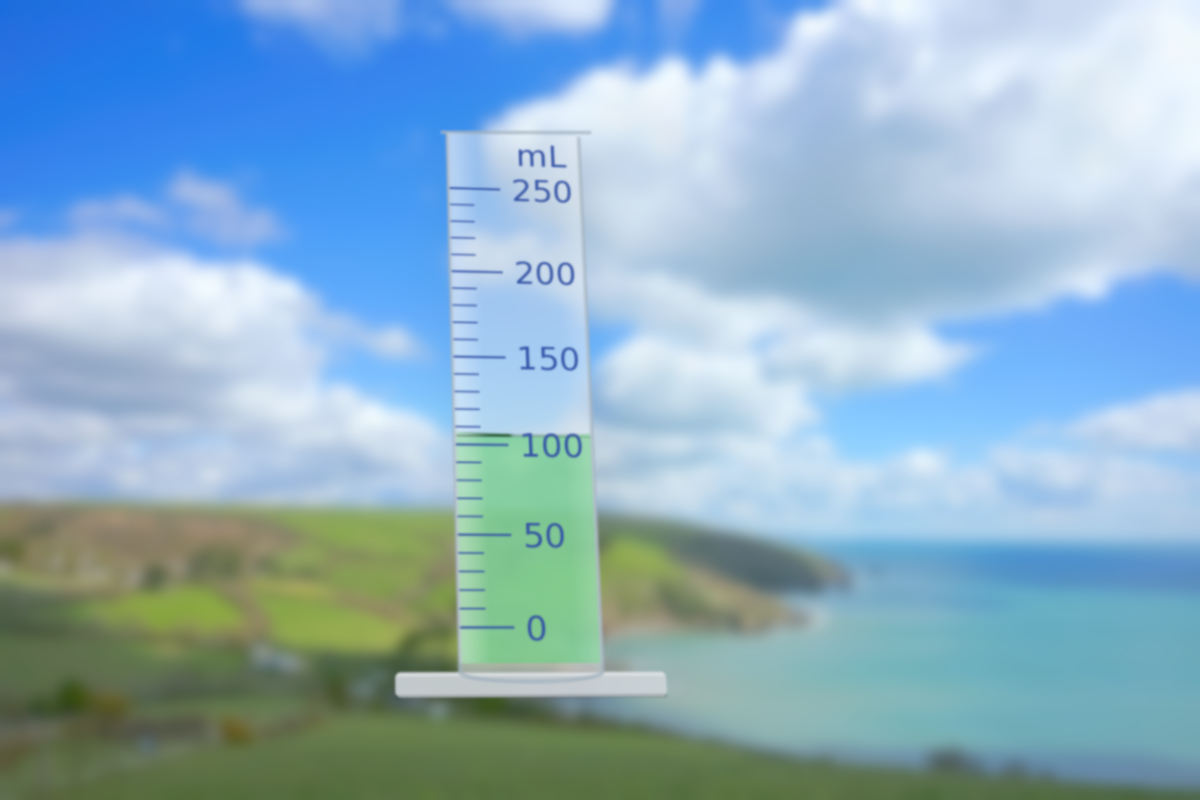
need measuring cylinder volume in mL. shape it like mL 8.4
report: mL 105
